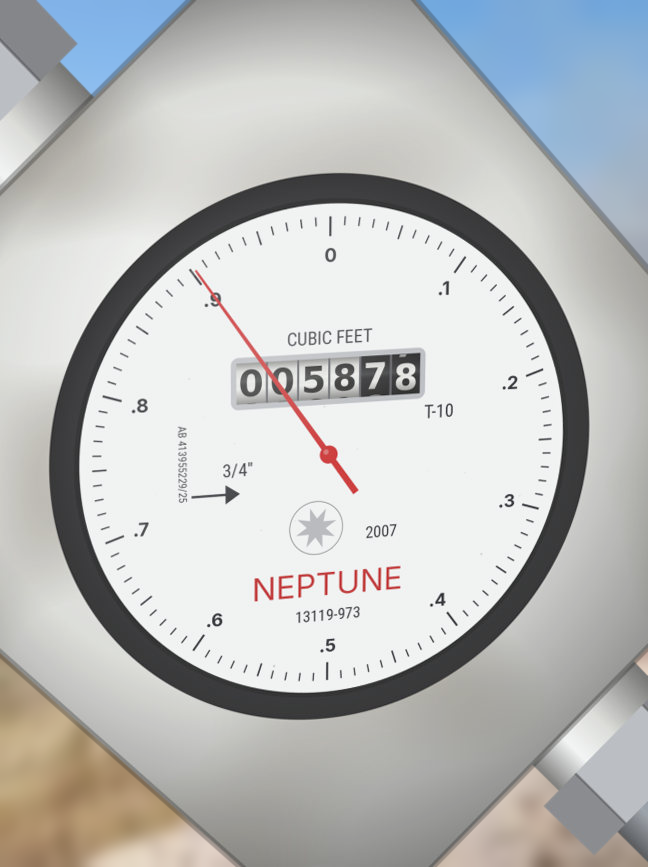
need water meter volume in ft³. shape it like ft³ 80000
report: ft³ 5877.90
